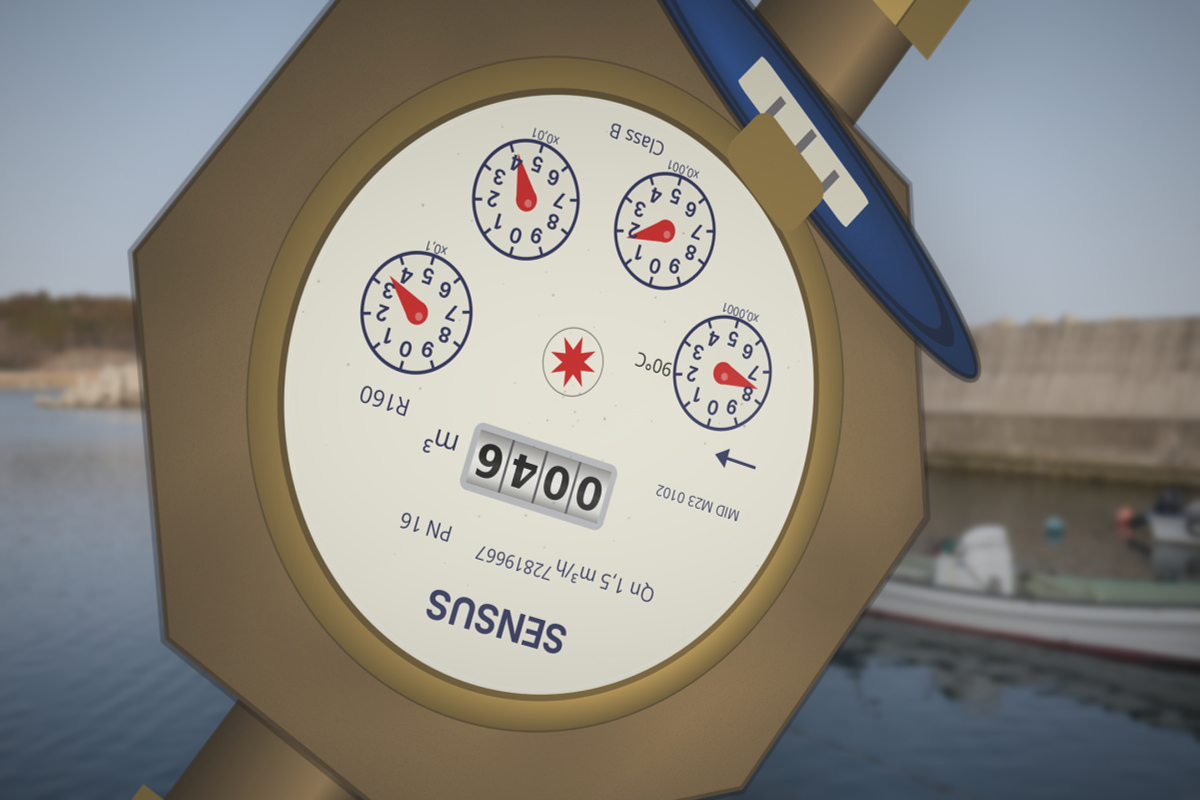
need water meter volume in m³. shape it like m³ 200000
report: m³ 46.3417
